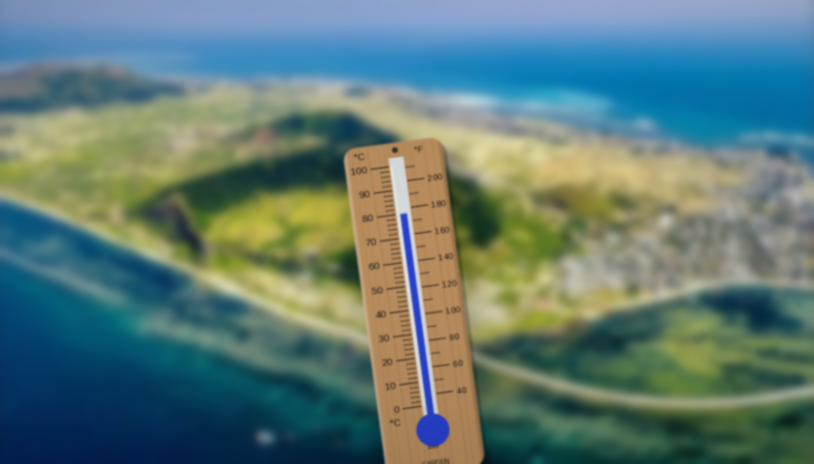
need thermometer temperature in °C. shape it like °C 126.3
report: °C 80
